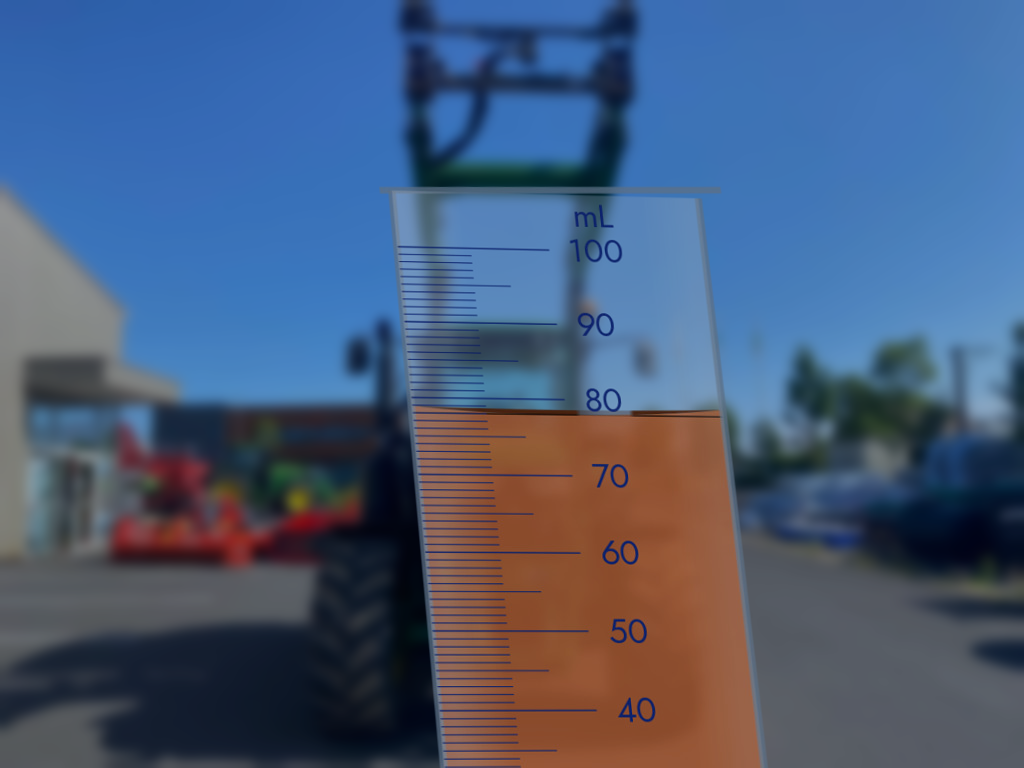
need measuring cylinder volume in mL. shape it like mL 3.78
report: mL 78
